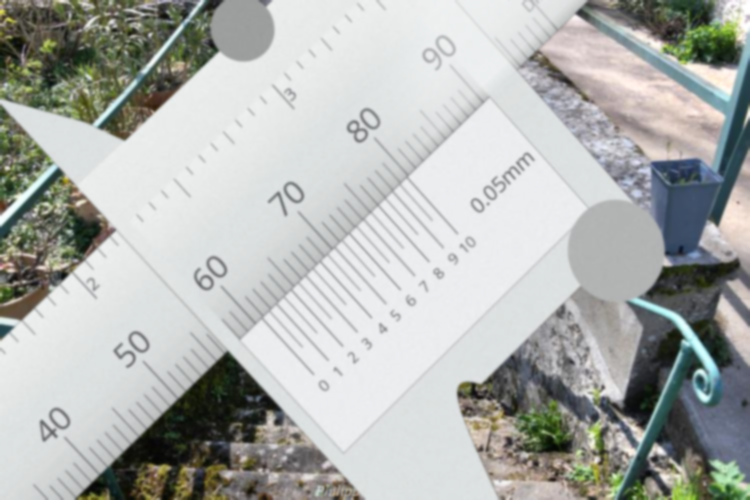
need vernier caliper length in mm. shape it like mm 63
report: mm 60.8
